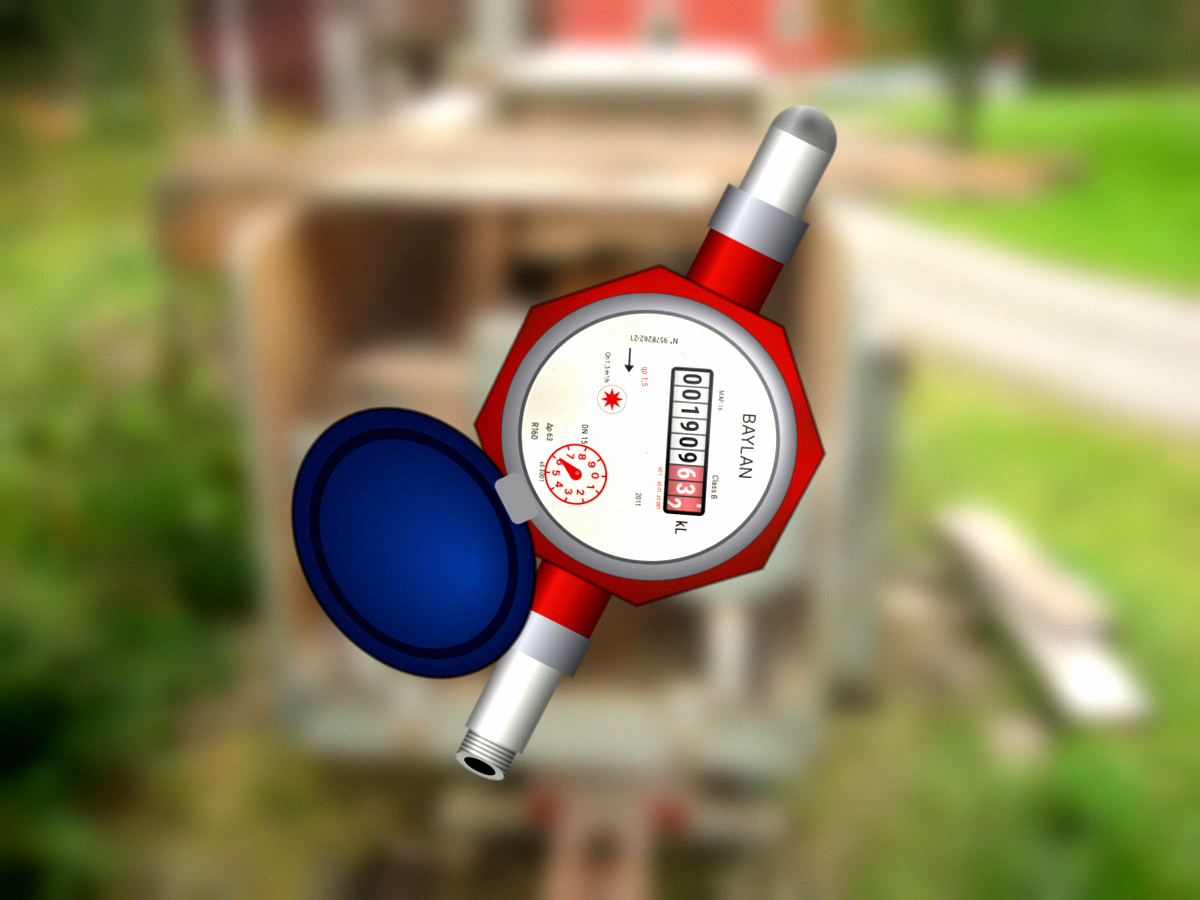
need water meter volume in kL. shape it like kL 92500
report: kL 1909.6316
